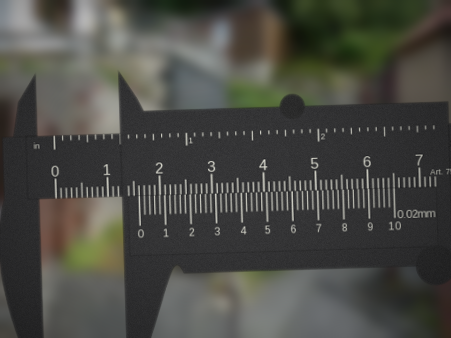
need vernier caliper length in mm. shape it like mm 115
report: mm 16.0
